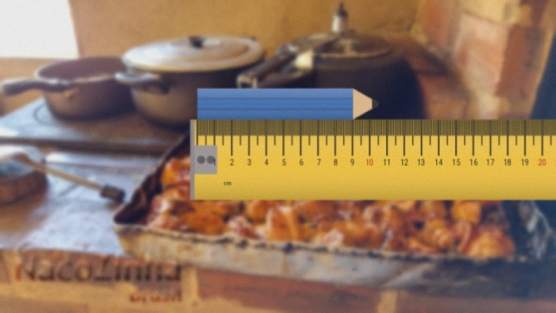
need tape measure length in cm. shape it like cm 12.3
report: cm 10.5
